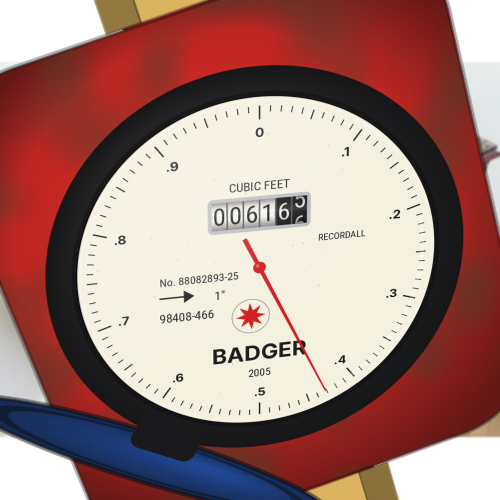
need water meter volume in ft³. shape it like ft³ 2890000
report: ft³ 6165.43
